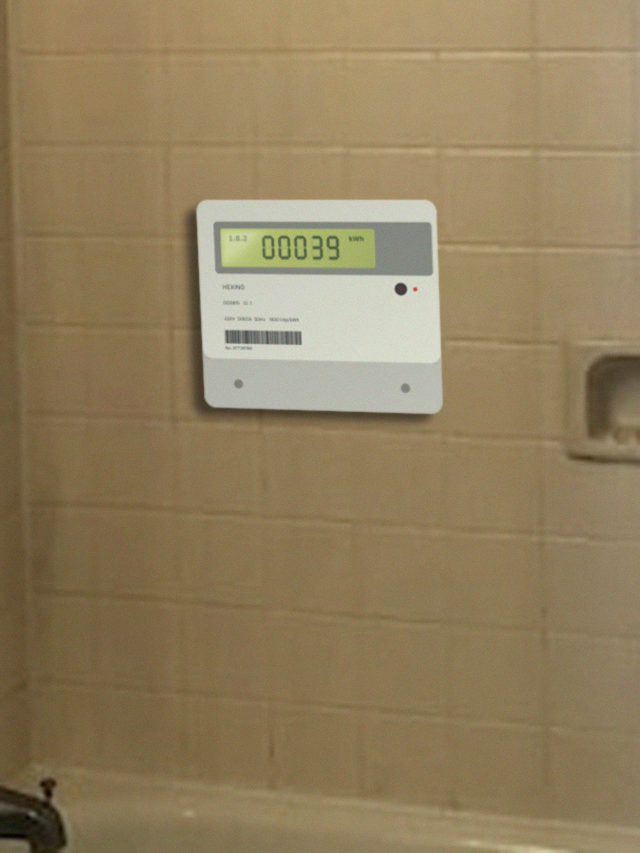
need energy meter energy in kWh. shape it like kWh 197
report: kWh 39
